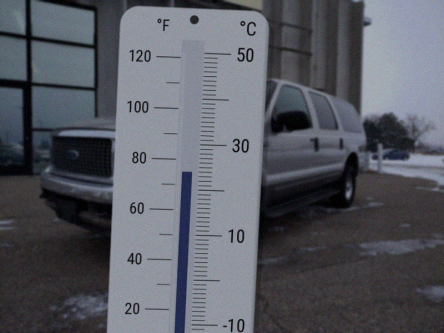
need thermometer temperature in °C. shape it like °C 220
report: °C 24
